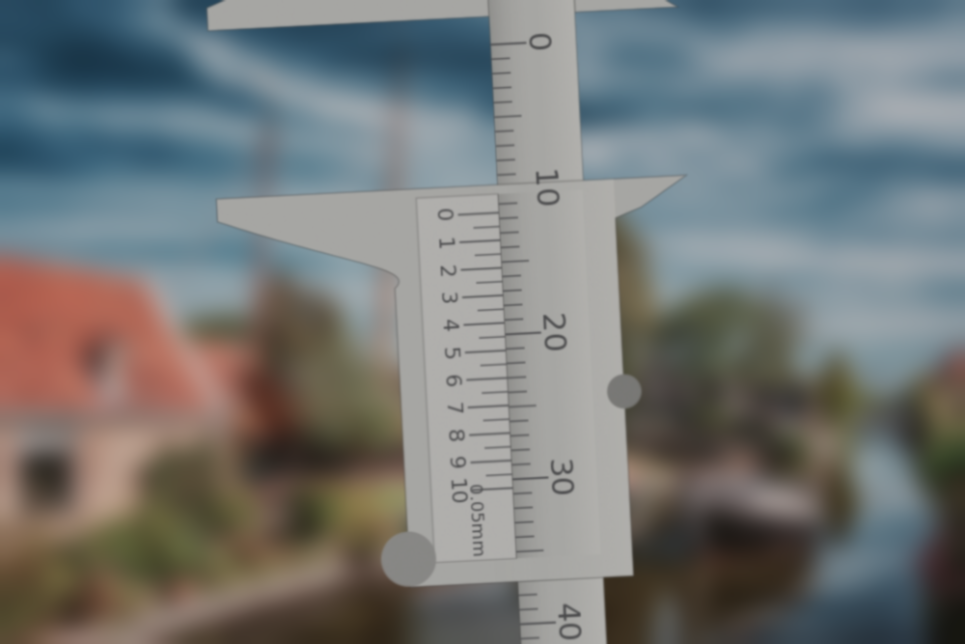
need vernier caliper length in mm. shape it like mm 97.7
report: mm 11.6
